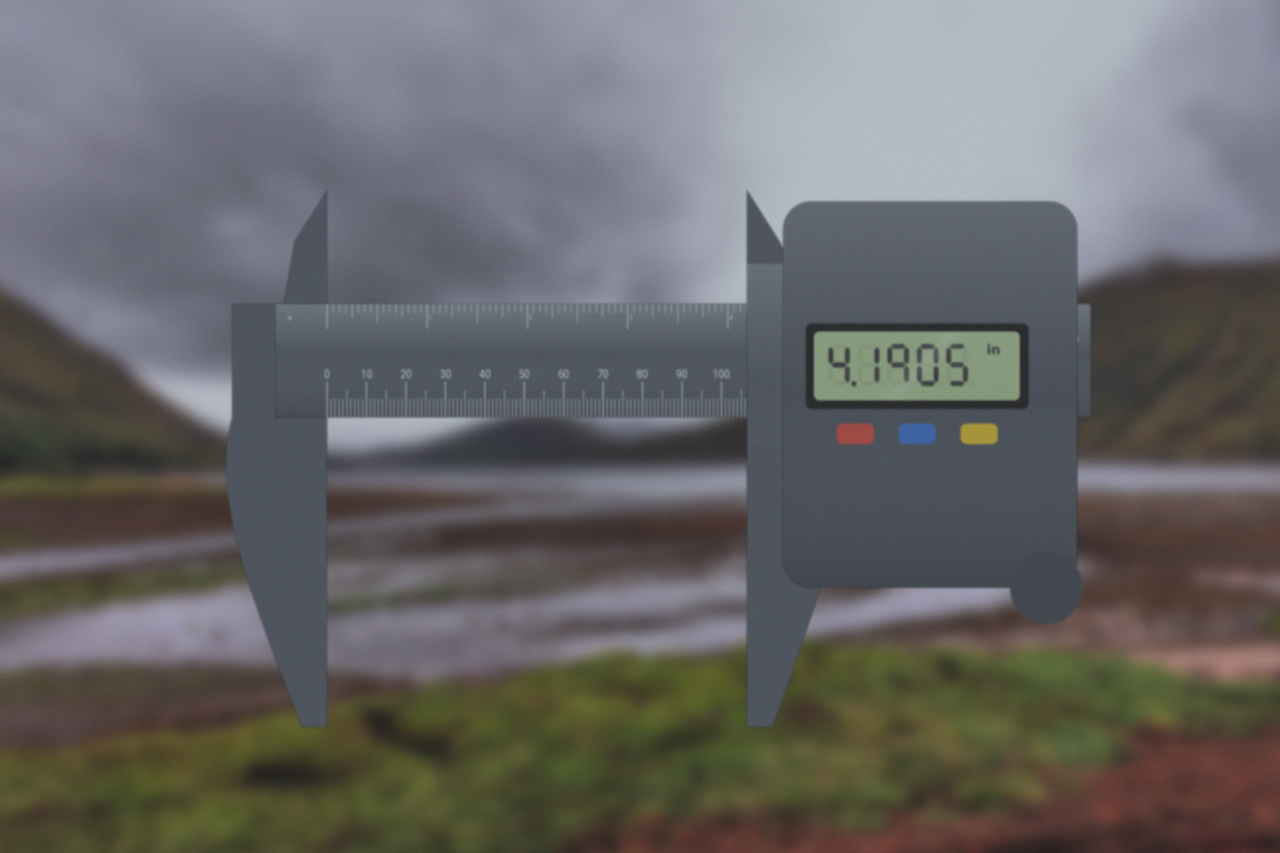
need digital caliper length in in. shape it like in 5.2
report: in 4.1905
